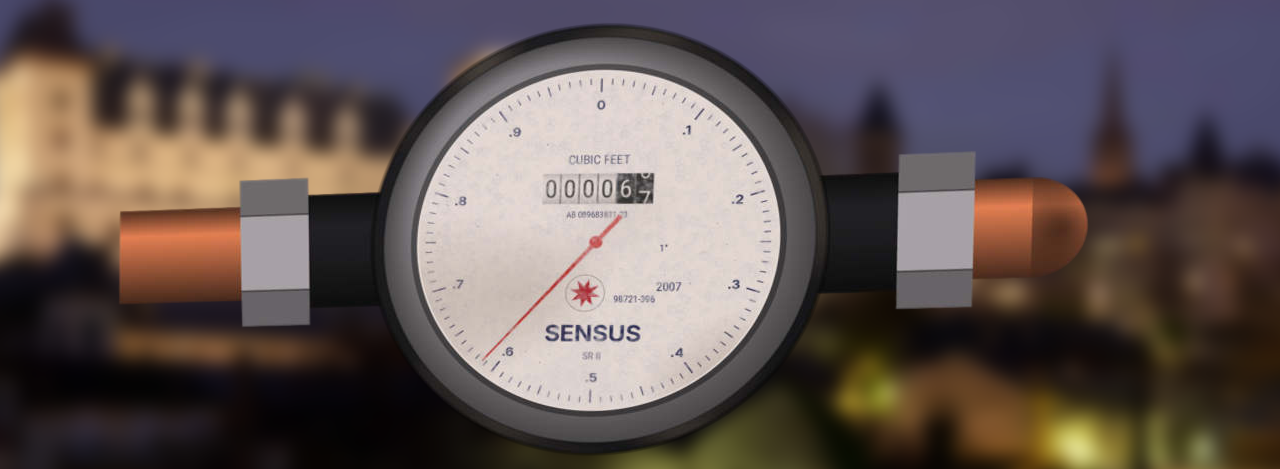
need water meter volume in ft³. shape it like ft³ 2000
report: ft³ 66.61
